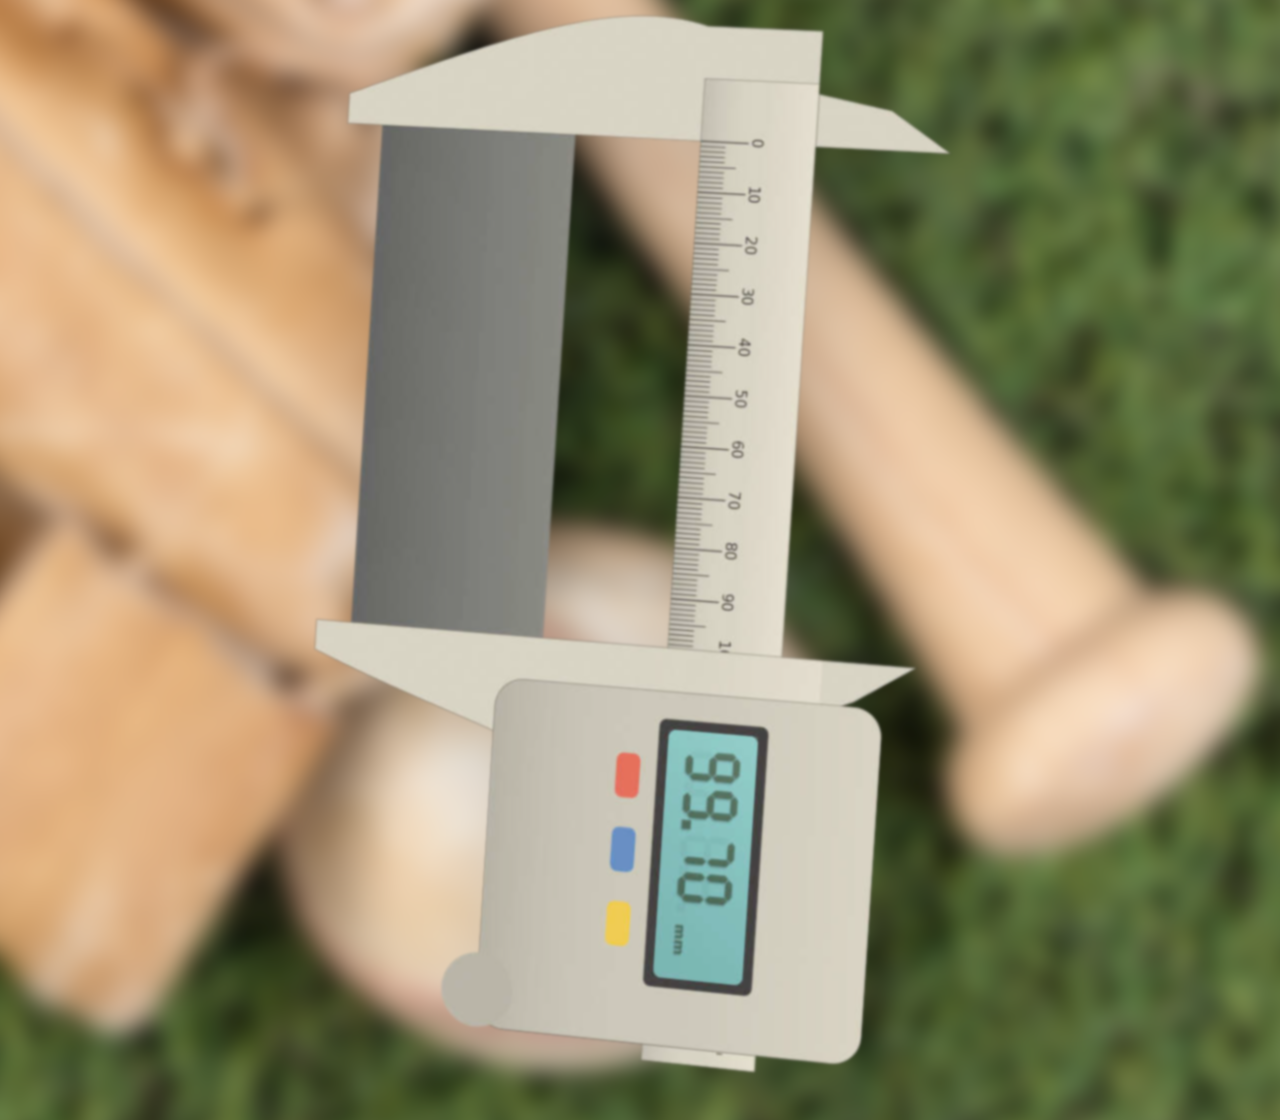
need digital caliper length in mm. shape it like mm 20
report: mm 99.70
